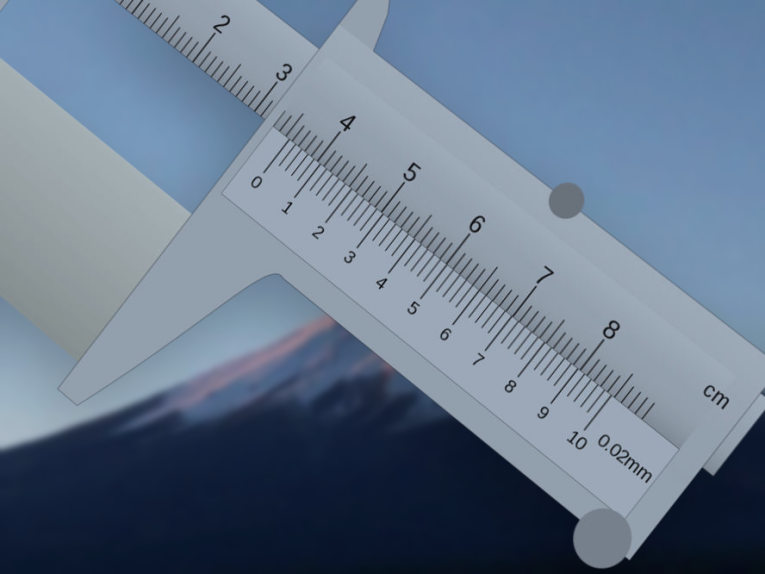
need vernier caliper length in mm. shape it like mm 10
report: mm 35.6
